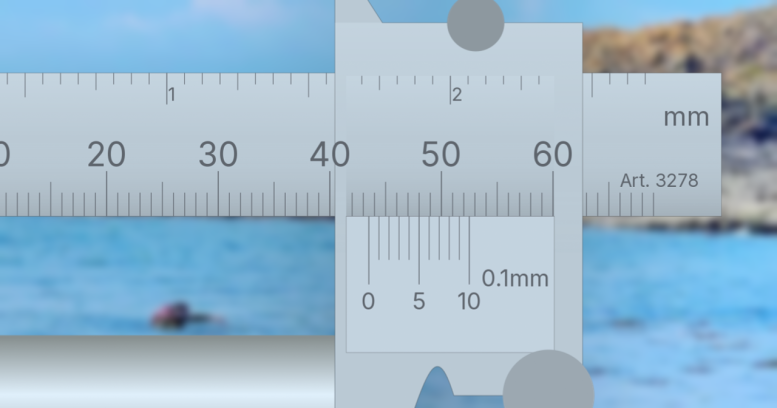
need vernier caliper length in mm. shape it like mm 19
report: mm 43.5
